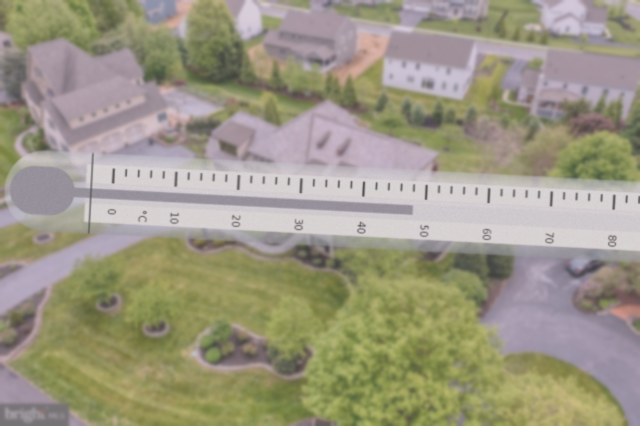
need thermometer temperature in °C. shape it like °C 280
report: °C 48
